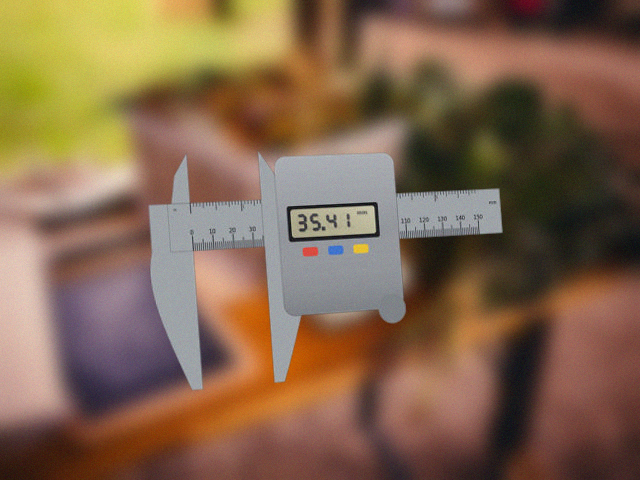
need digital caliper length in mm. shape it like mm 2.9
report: mm 35.41
